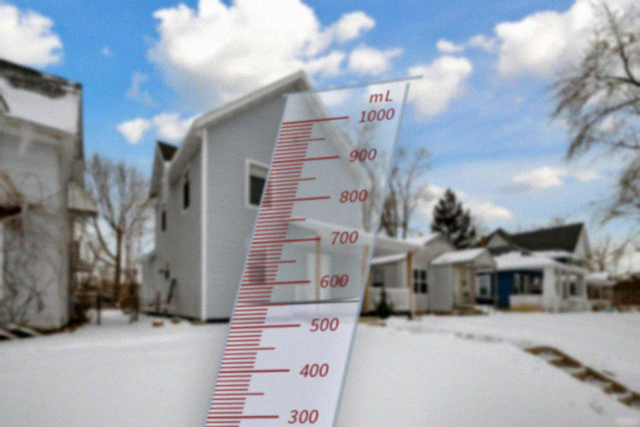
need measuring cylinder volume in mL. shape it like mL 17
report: mL 550
